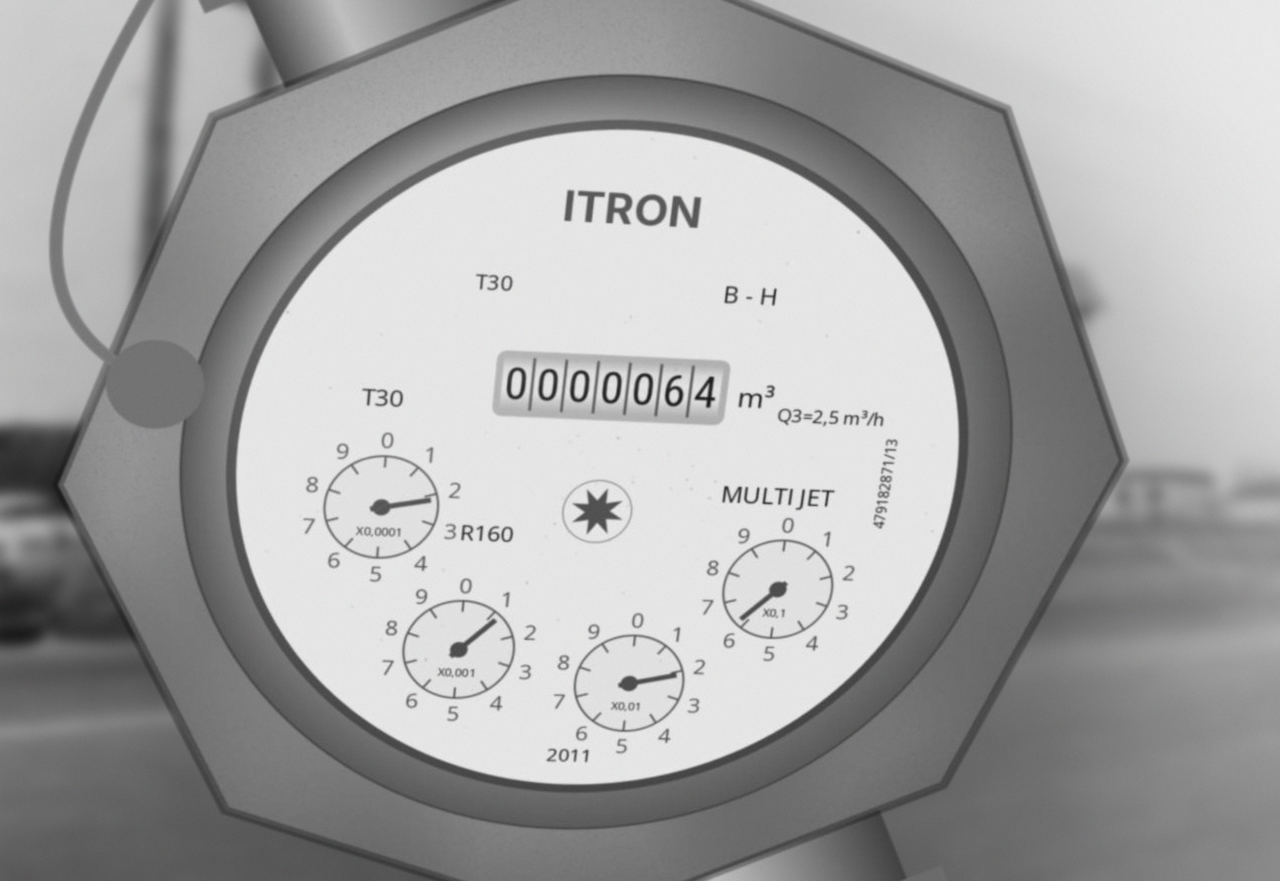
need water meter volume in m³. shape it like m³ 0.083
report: m³ 64.6212
